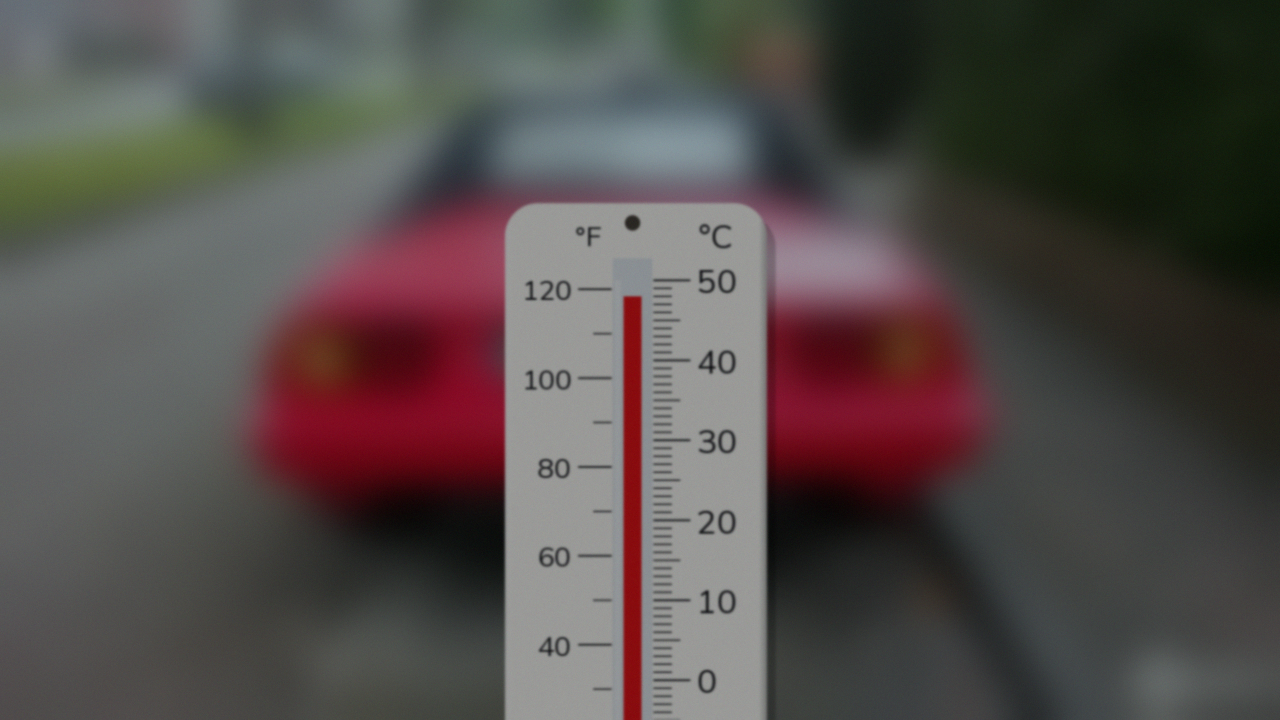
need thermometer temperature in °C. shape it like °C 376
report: °C 48
